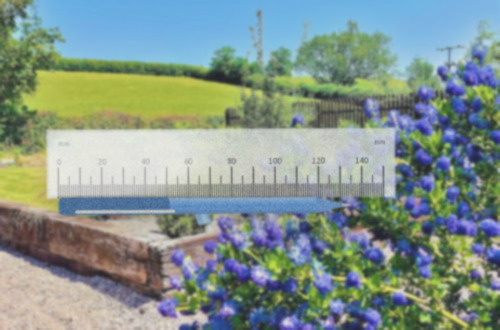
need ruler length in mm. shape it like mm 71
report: mm 135
